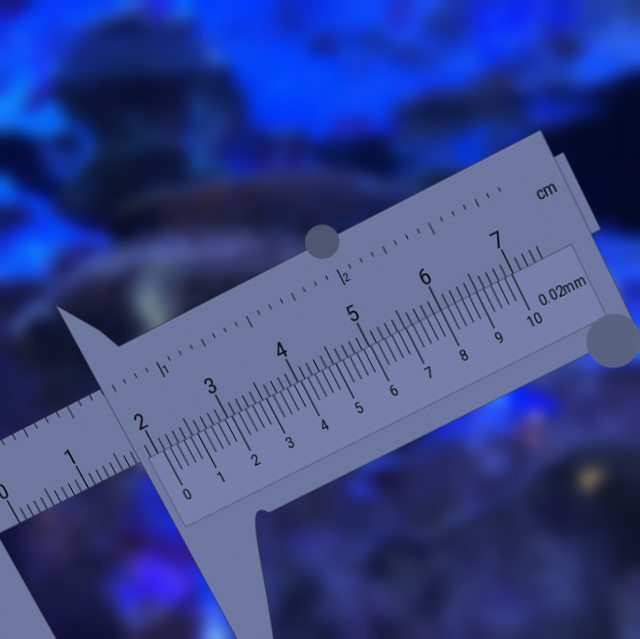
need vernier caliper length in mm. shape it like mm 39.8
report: mm 20.8
